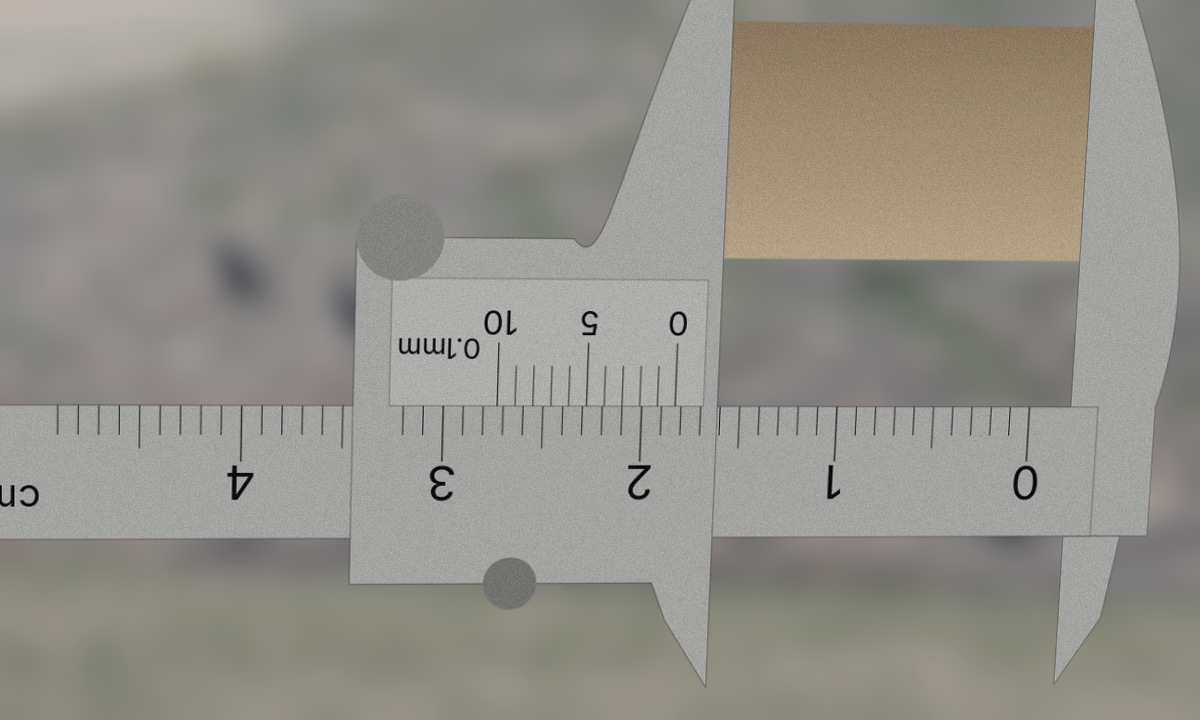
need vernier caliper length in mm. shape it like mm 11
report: mm 18.3
